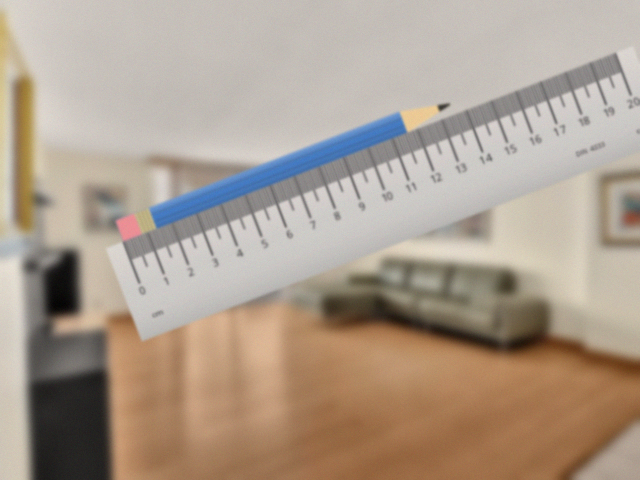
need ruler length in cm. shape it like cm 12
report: cm 13.5
